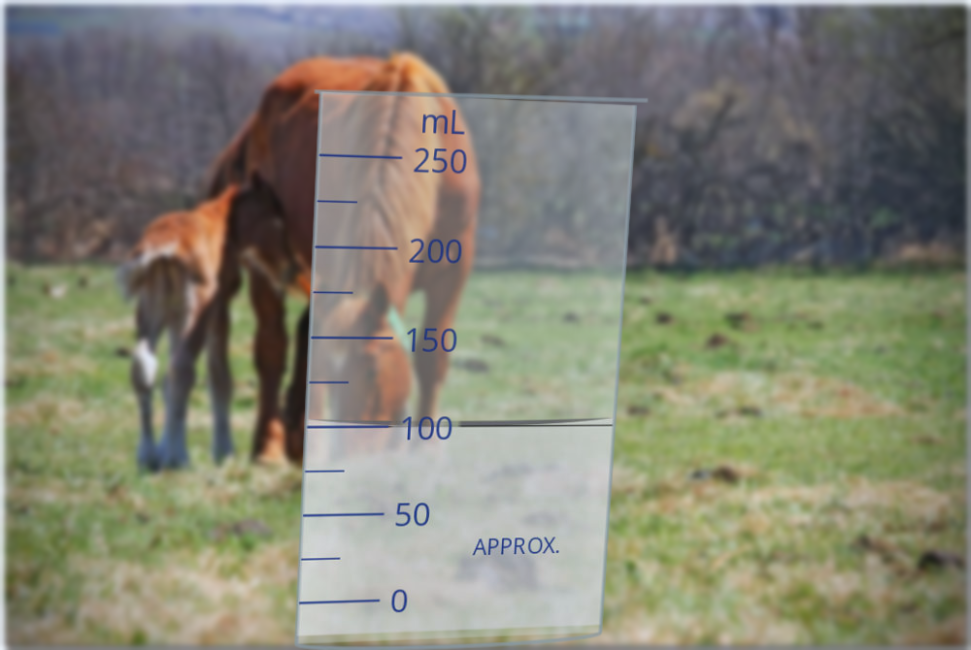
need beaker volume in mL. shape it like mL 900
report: mL 100
